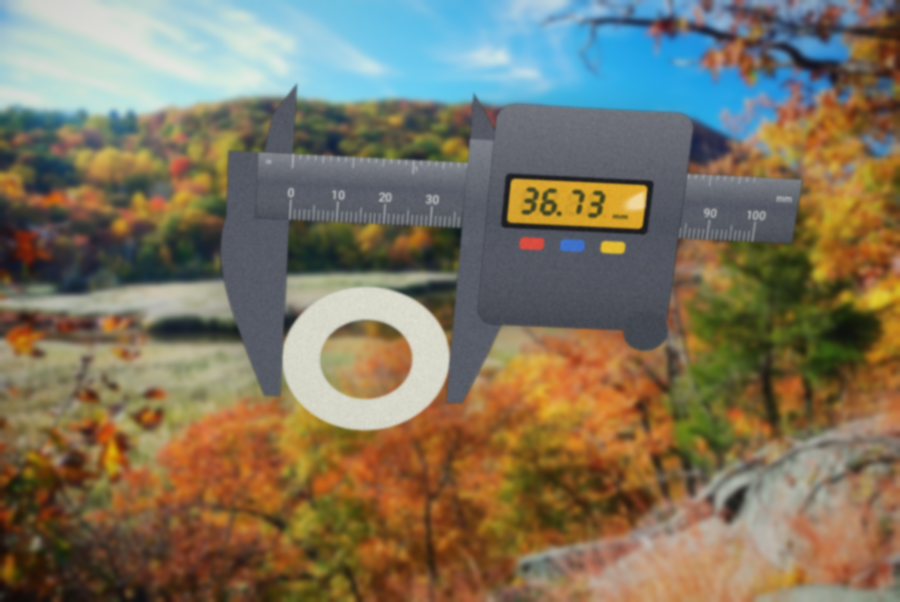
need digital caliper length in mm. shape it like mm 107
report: mm 36.73
